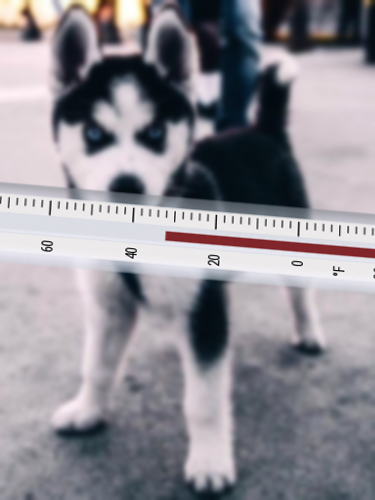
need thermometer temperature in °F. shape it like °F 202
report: °F 32
